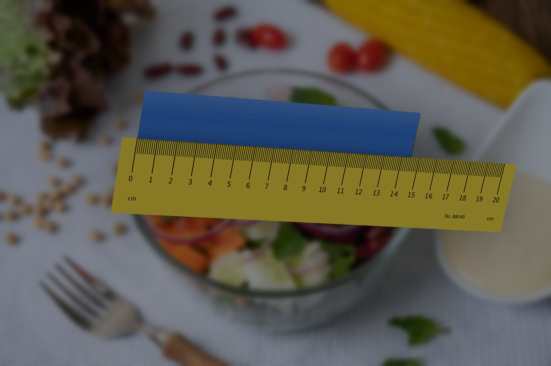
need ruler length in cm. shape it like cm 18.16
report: cm 14.5
